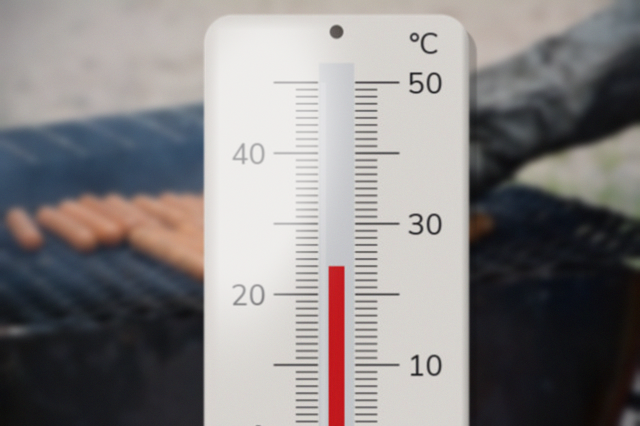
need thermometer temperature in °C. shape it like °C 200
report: °C 24
